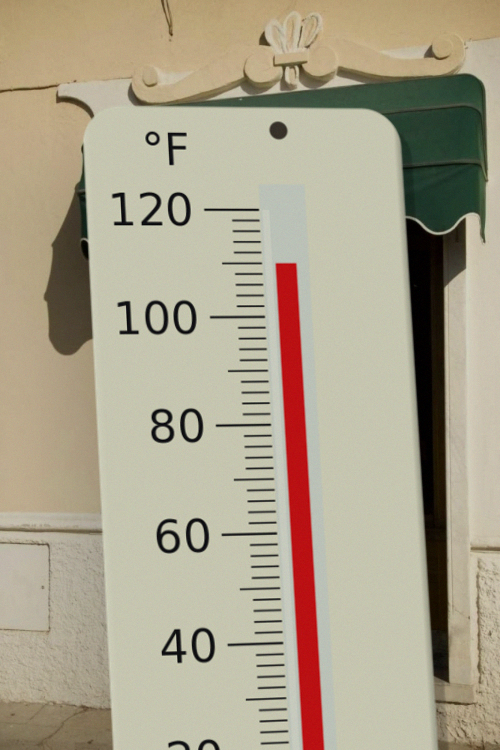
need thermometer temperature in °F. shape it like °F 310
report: °F 110
